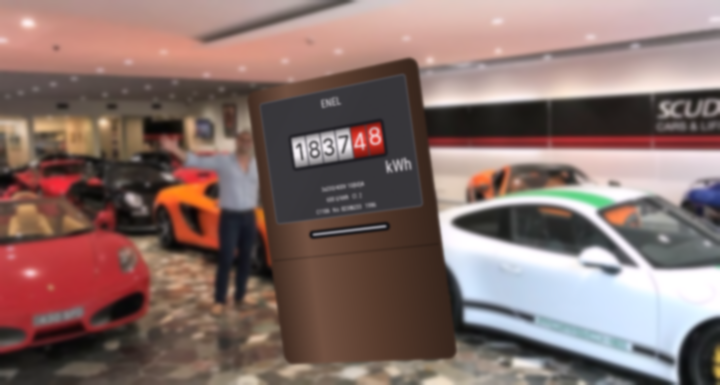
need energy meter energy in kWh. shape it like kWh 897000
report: kWh 1837.48
